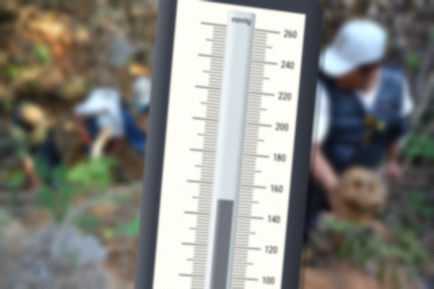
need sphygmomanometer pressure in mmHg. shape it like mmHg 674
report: mmHg 150
